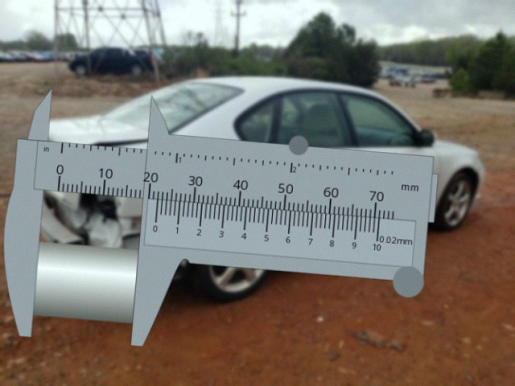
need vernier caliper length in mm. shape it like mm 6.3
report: mm 22.0
